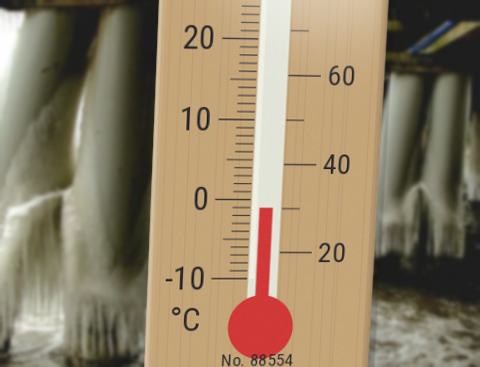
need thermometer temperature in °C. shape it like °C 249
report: °C -1
